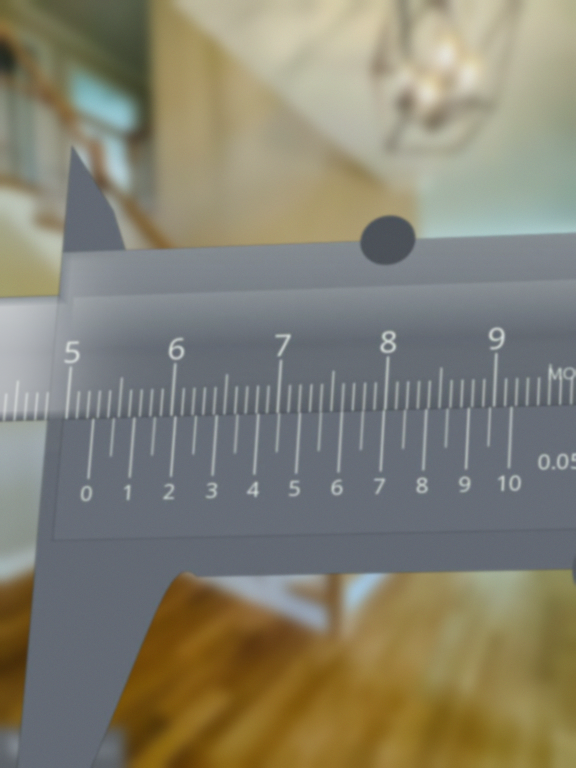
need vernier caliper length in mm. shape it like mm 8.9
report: mm 52.6
